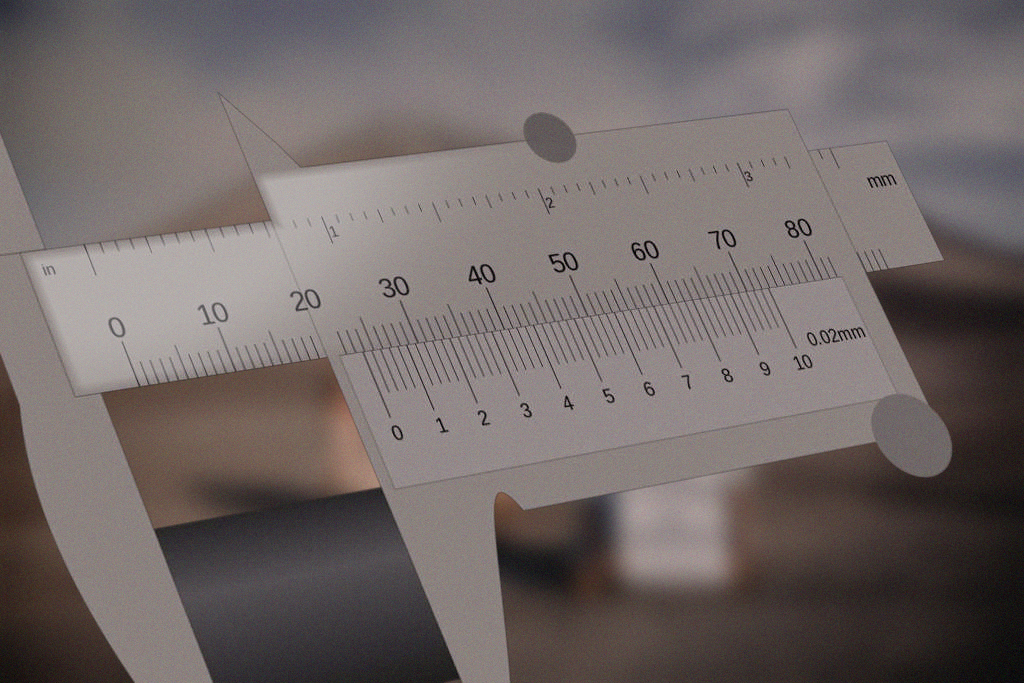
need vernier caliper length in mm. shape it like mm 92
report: mm 23.8
